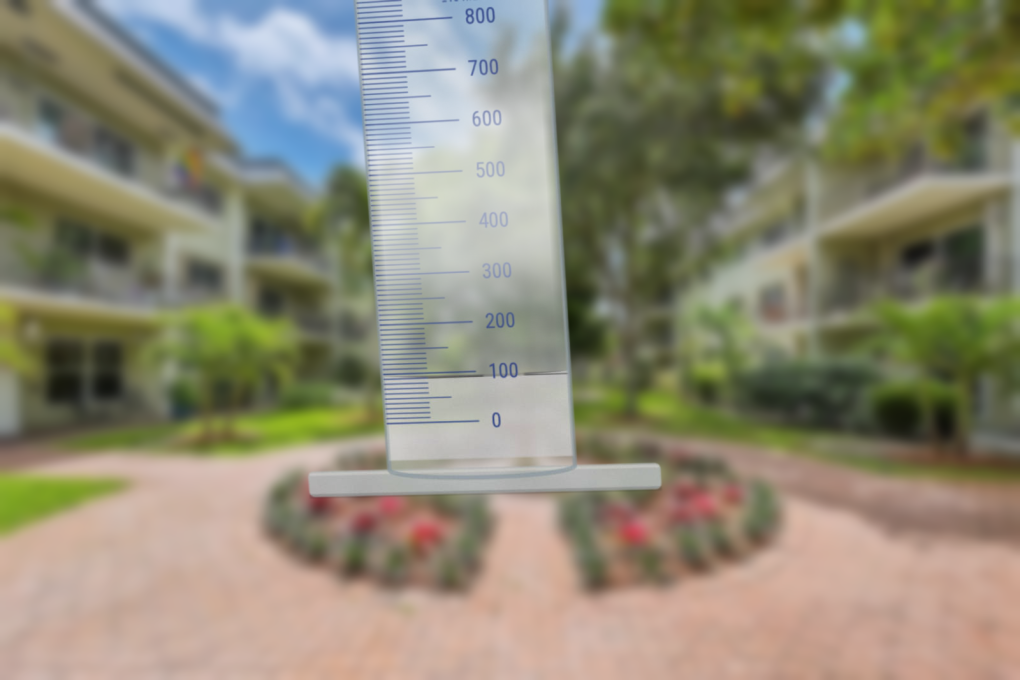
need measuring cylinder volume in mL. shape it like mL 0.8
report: mL 90
